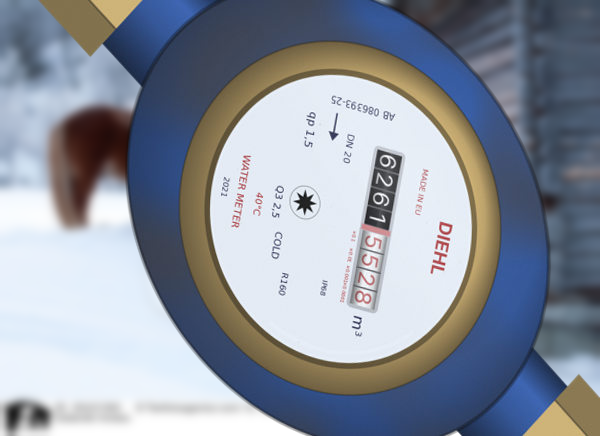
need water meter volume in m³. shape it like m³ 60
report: m³ 6261.5528
